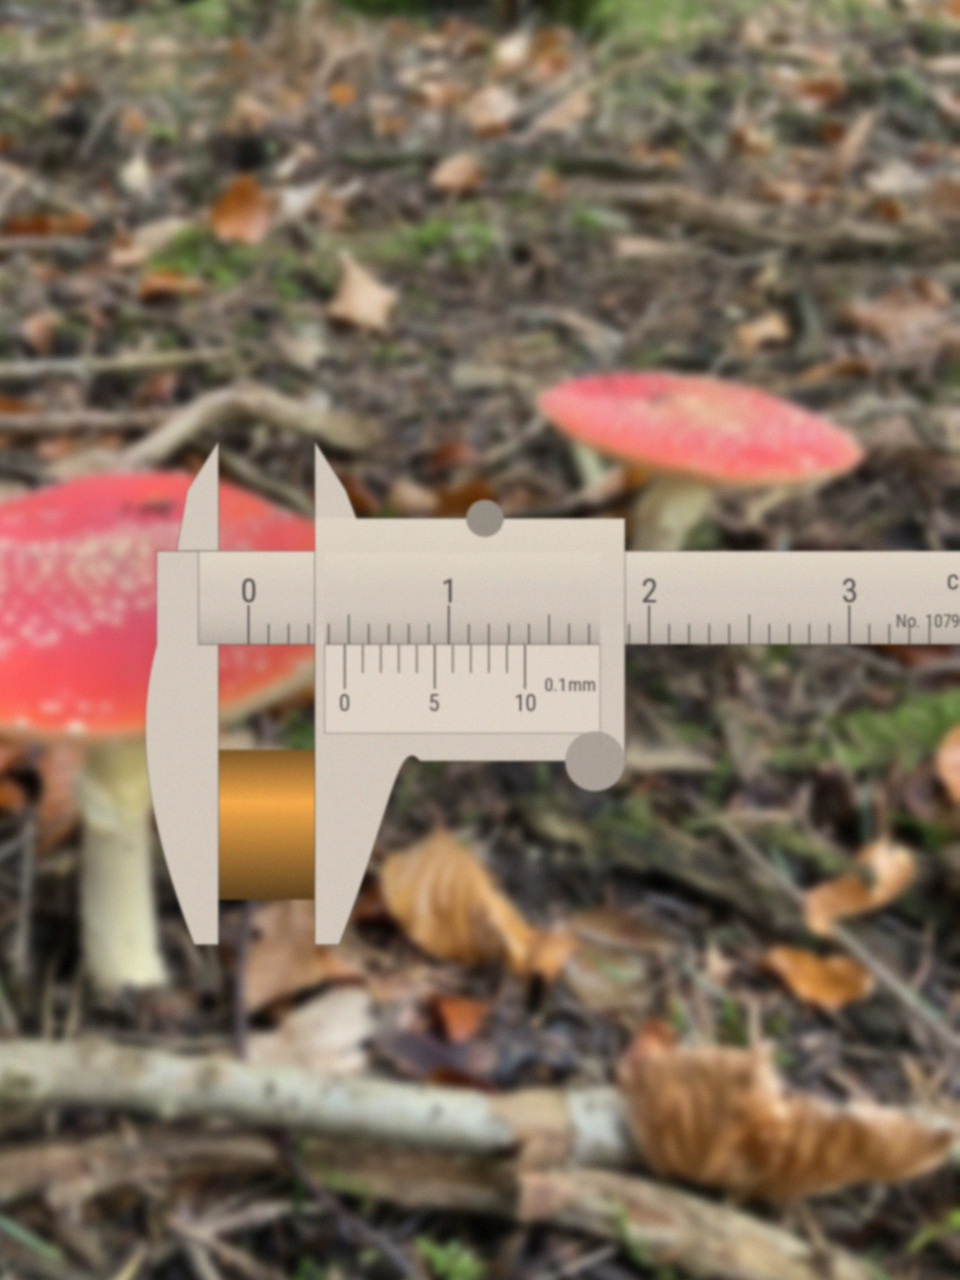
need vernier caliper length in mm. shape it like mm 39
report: mm 4.8
